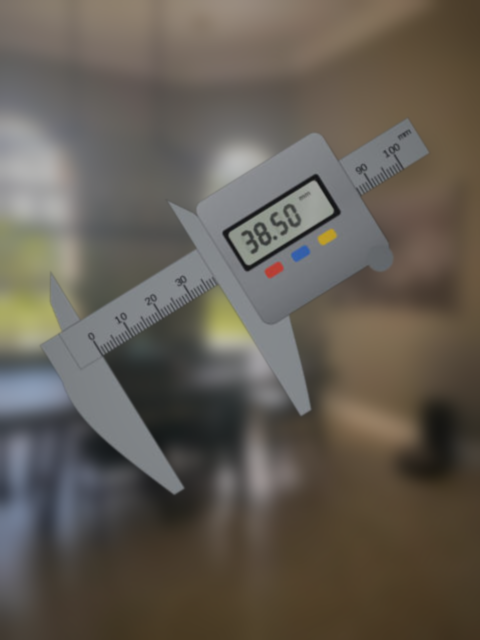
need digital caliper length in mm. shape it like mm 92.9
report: mm 38.50
